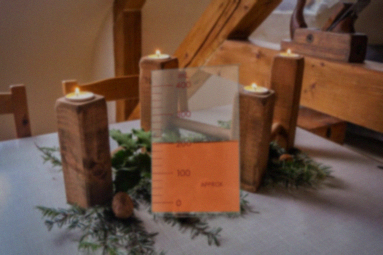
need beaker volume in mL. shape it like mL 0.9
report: mL 200
